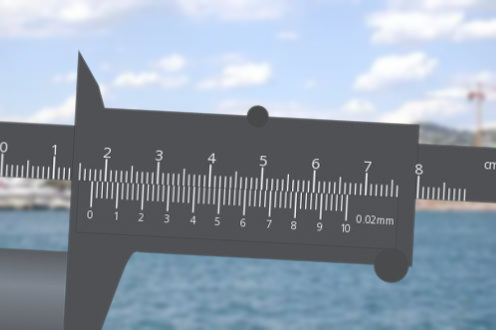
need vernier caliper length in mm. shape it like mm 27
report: mm 17.5
